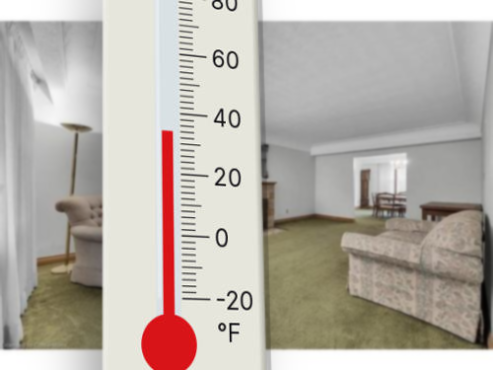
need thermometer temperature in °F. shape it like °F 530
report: °F 34
